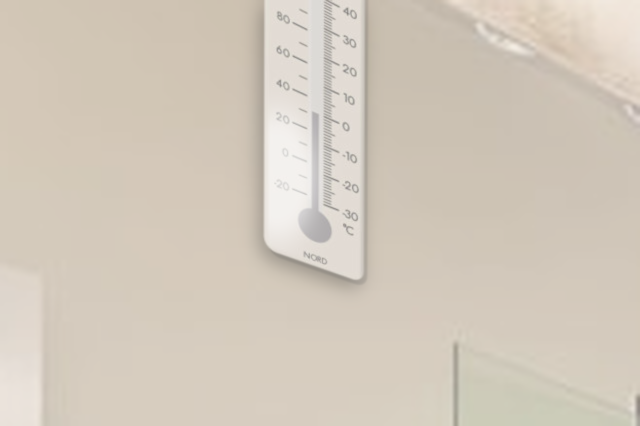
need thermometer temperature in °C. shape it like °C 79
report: °C 0
